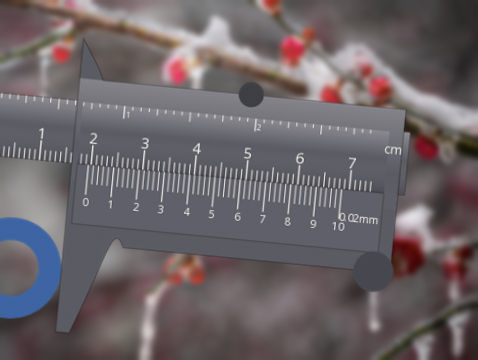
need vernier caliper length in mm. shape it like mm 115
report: mm 19.5
